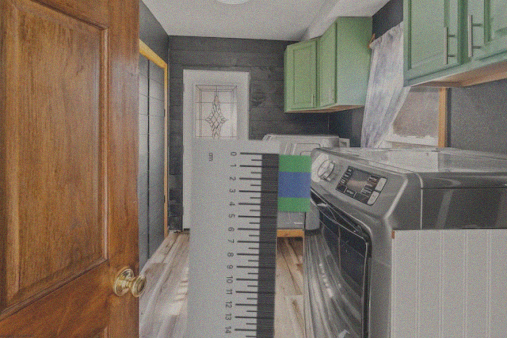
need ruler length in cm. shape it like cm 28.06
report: cm 4.5
